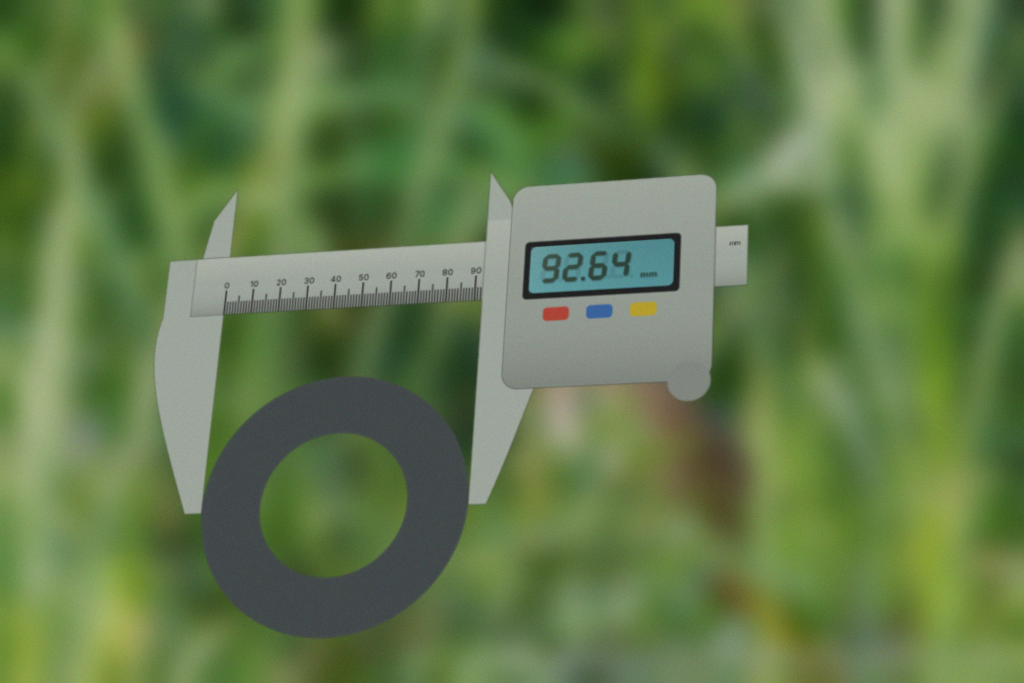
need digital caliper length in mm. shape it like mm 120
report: mm 92.64
